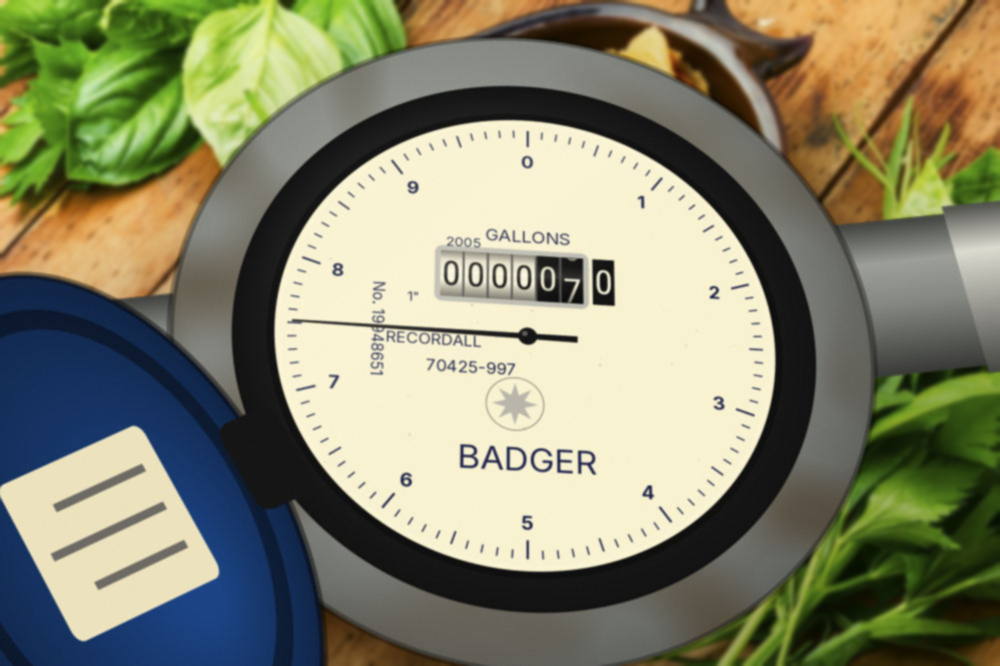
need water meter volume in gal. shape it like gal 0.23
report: gal 67.5
